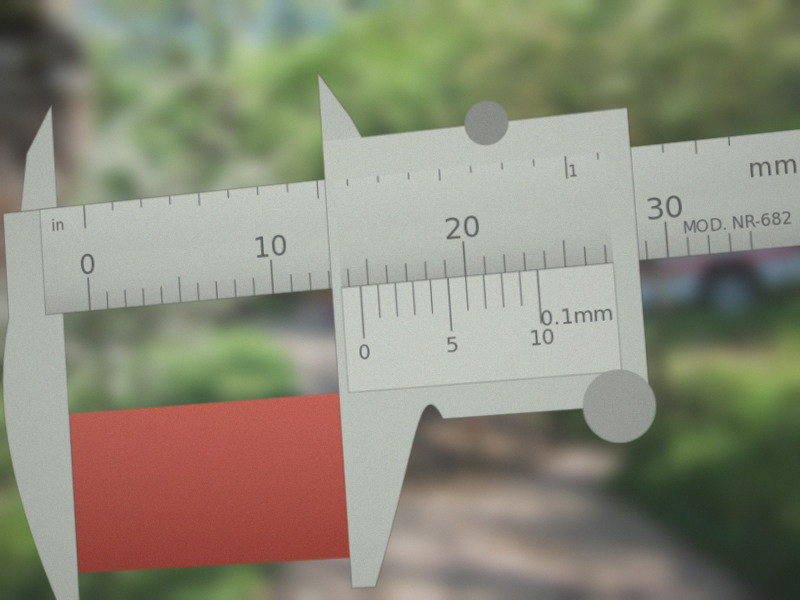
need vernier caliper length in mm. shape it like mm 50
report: mm 14.6
